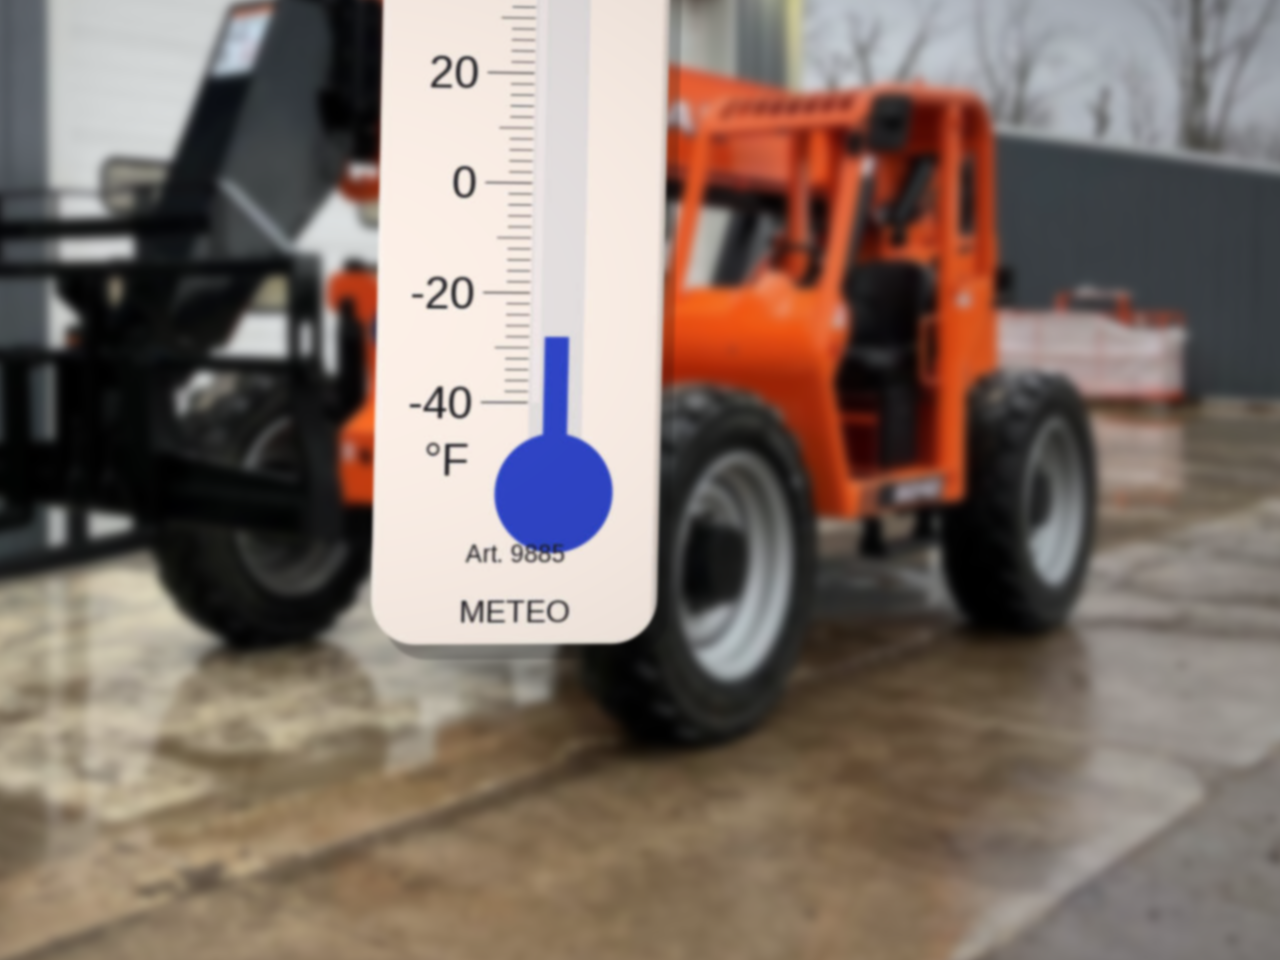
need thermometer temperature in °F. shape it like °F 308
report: °F -28
